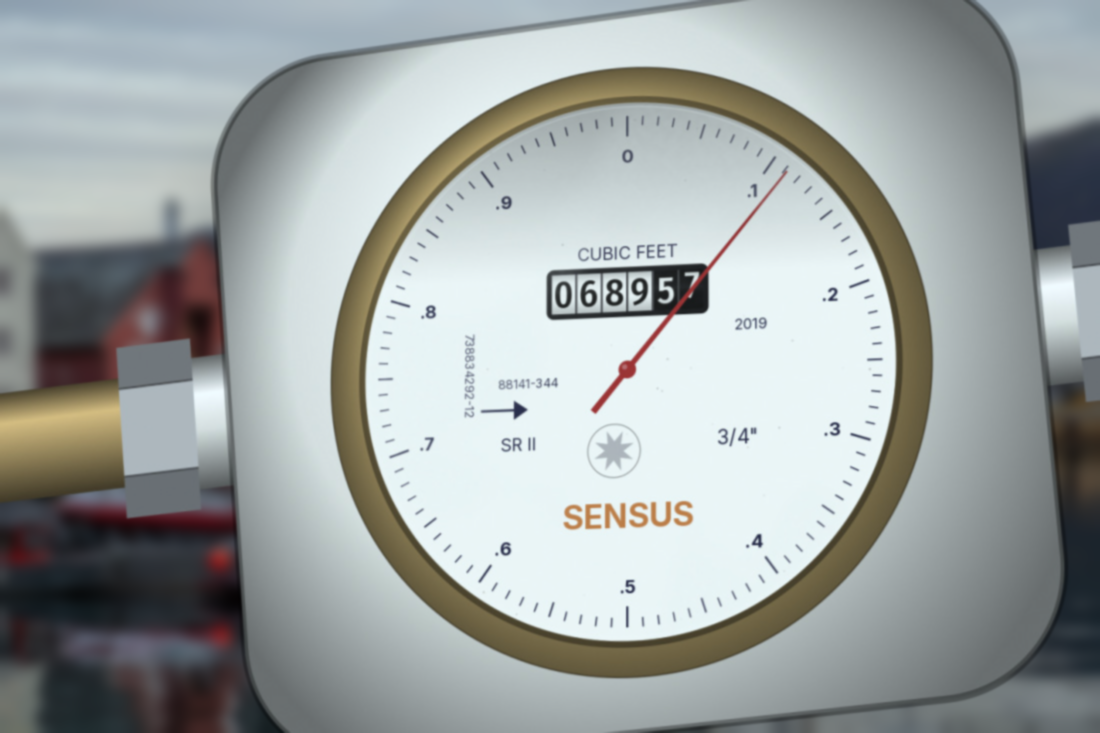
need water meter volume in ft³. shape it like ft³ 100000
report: ft³ 68957.11
